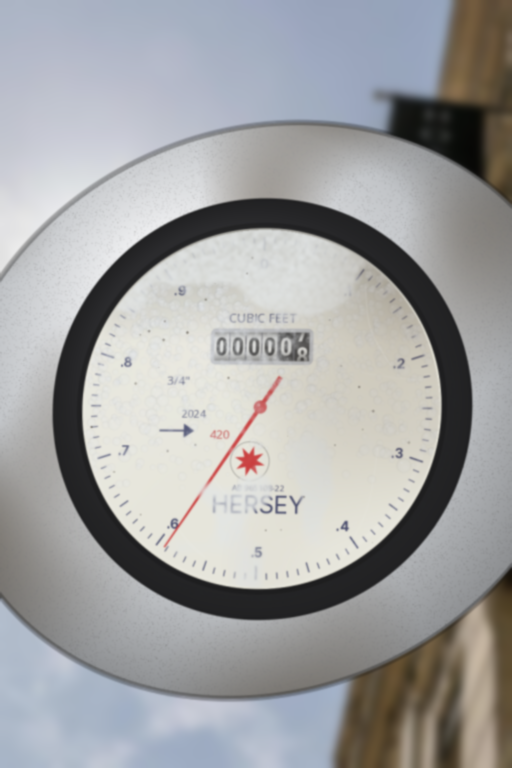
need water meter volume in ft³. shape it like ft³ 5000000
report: ft³ 7.59
